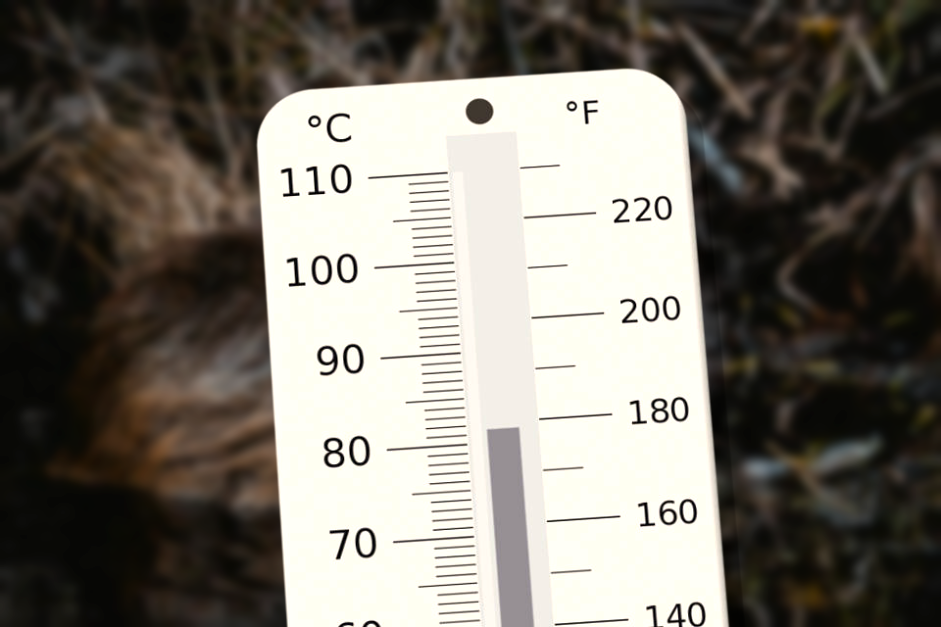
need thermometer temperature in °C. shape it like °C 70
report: °C 81.5
